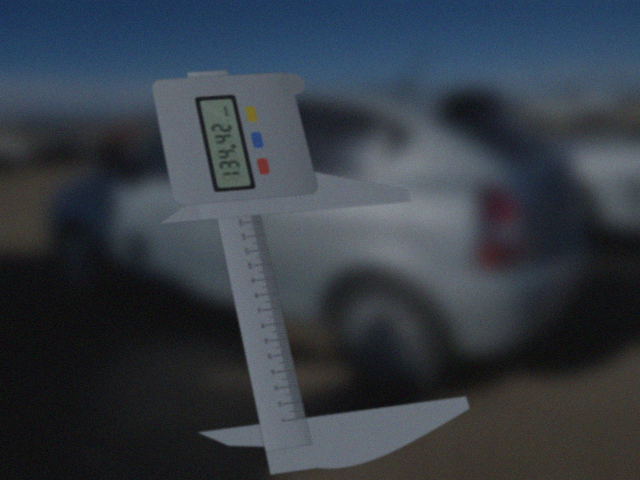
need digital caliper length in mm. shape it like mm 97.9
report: mm 134.42
